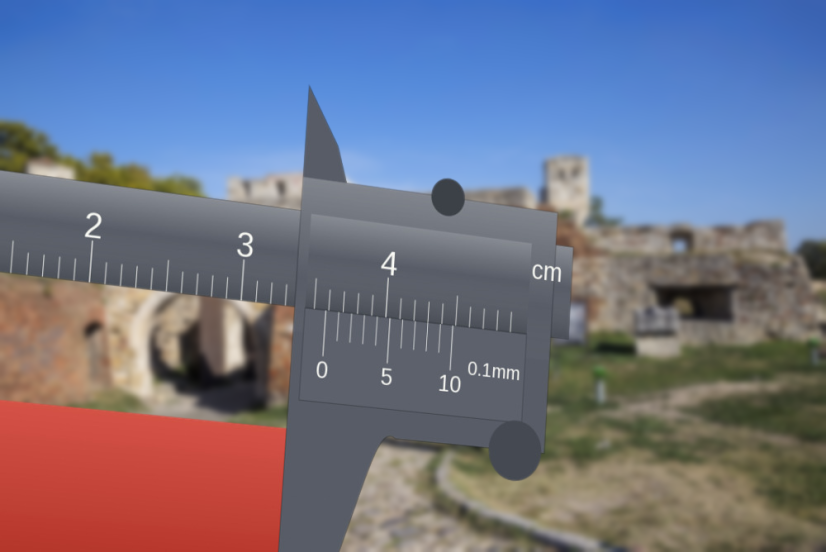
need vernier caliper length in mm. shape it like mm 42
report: mm 35.8
